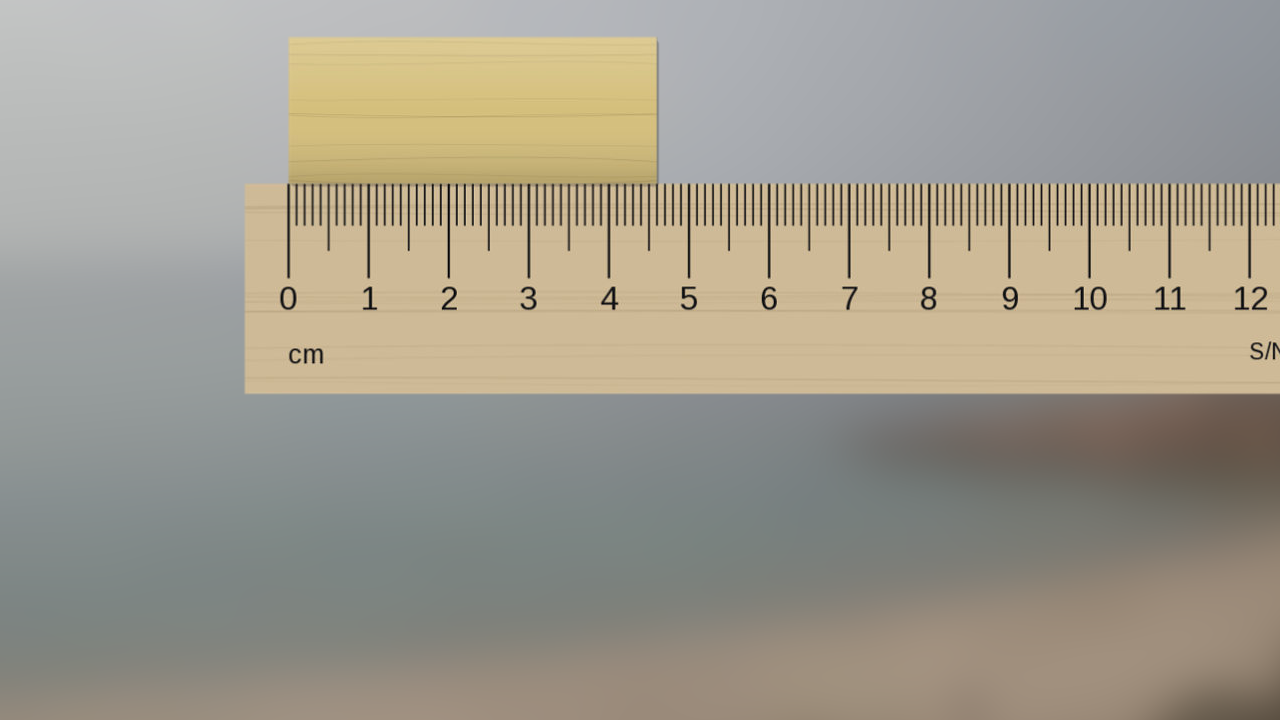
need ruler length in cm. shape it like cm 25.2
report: cm 4.6
